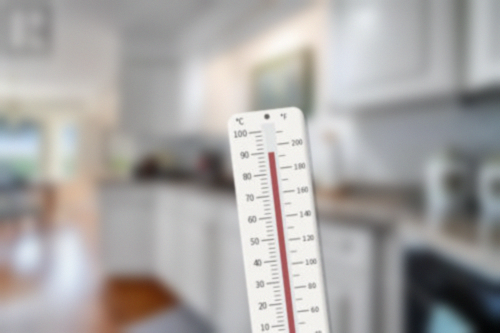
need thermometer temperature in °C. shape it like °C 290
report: °C 90
